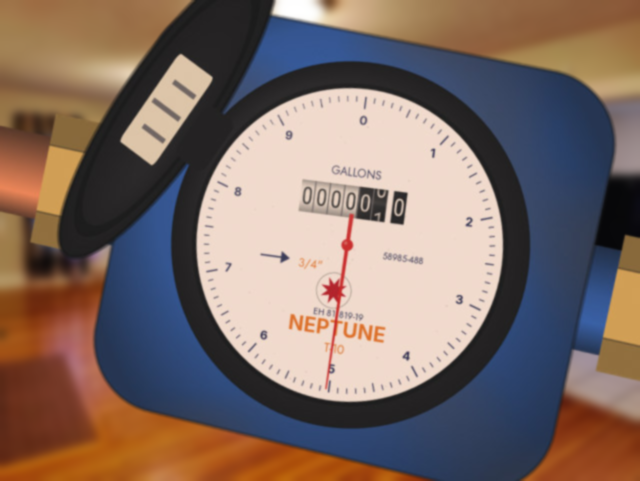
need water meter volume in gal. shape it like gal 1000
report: gal 5.0
